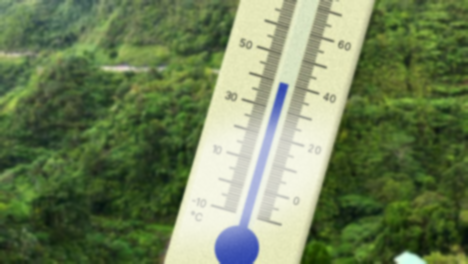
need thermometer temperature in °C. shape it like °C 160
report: °C 40
